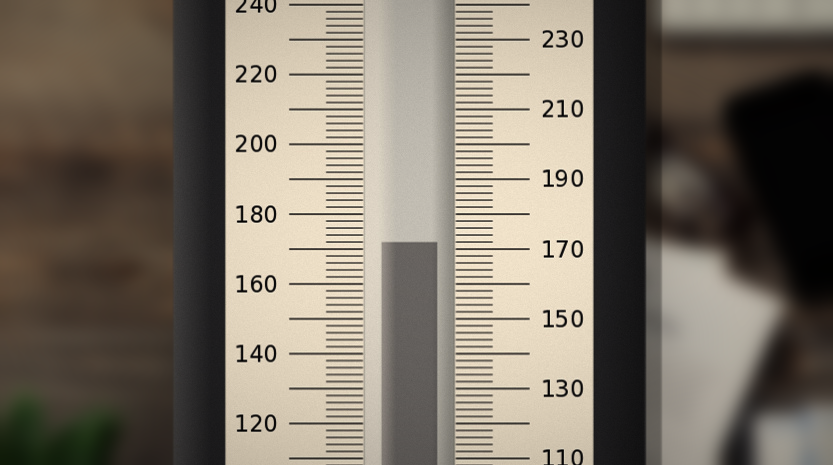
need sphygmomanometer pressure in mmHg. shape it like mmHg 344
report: mmHg 172
